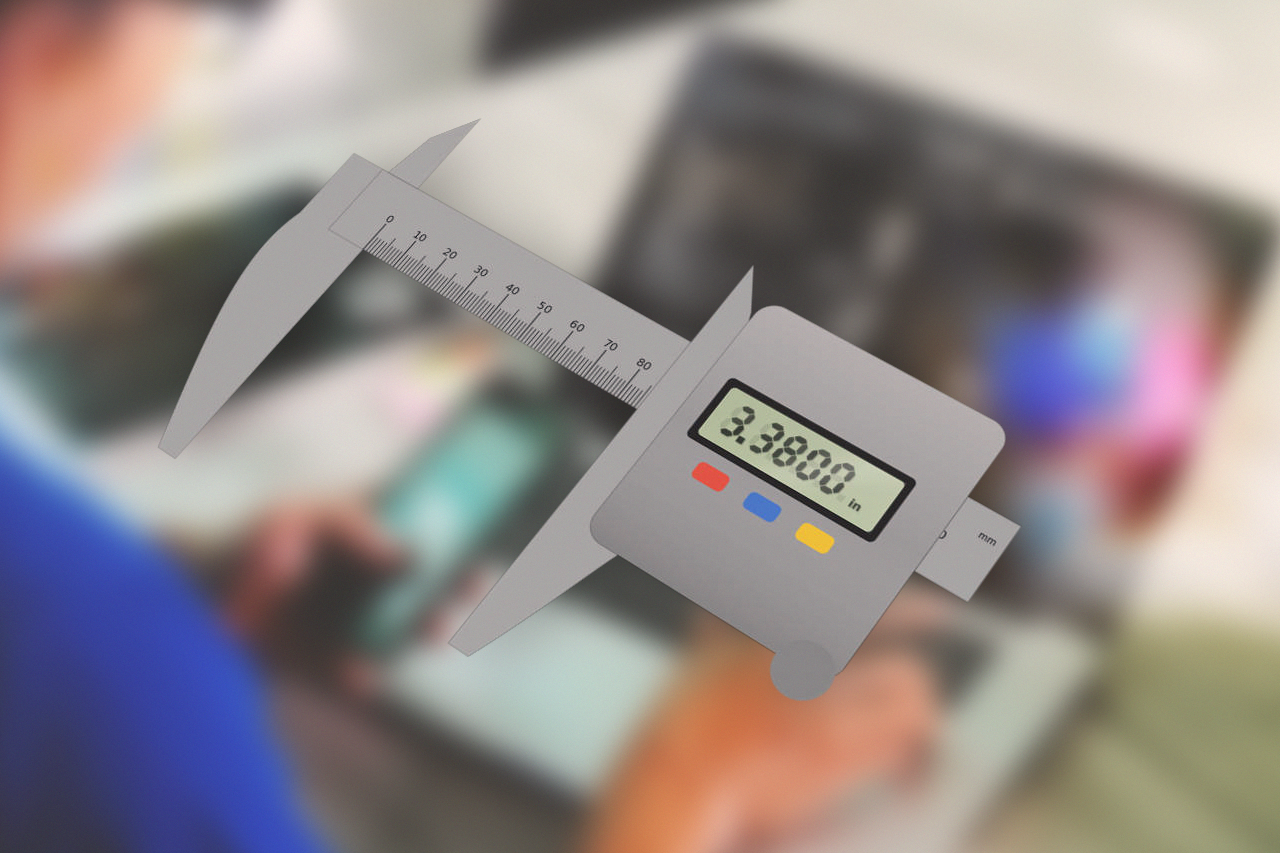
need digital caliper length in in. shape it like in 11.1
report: in 3.3800
